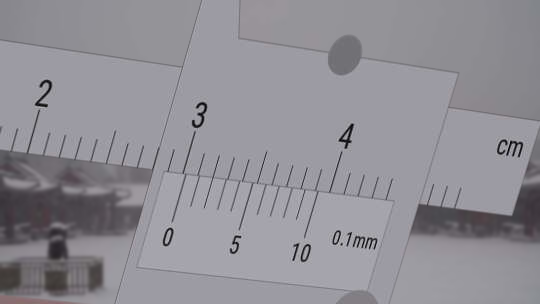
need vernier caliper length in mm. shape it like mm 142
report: mm 30.2
